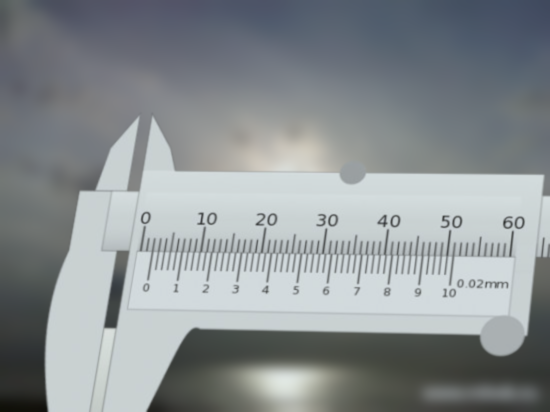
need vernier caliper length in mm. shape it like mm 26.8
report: mm 2.0
